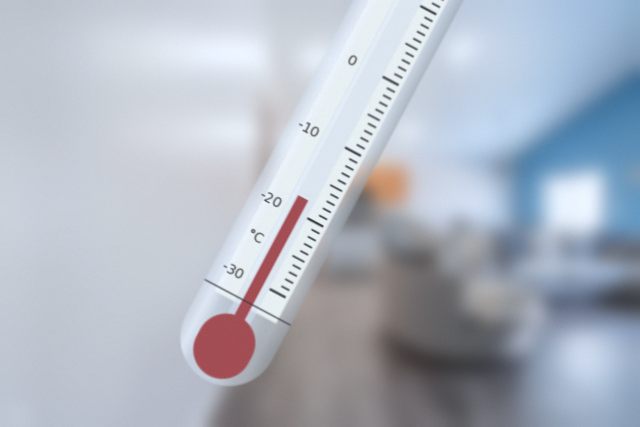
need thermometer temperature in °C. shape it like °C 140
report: °C -18
